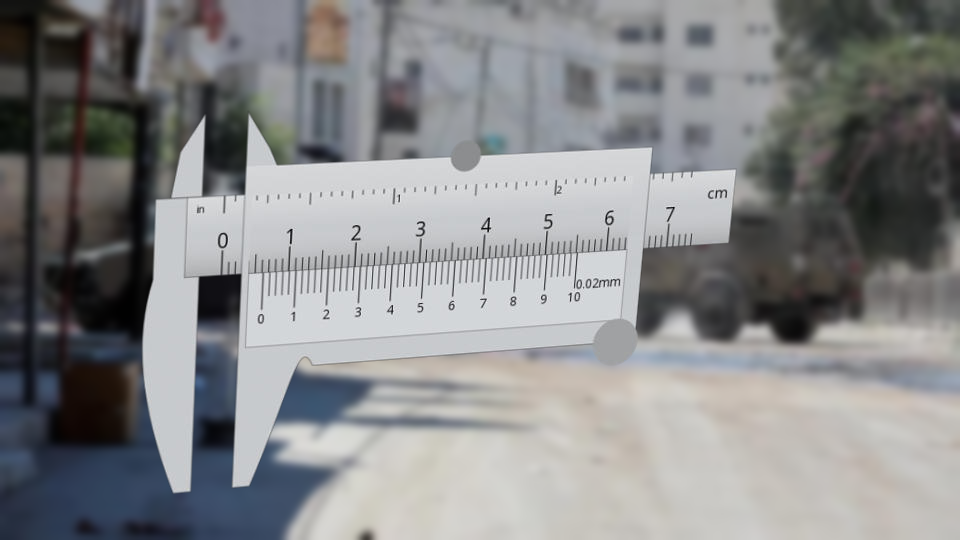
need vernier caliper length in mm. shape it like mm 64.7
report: mm 6.2
